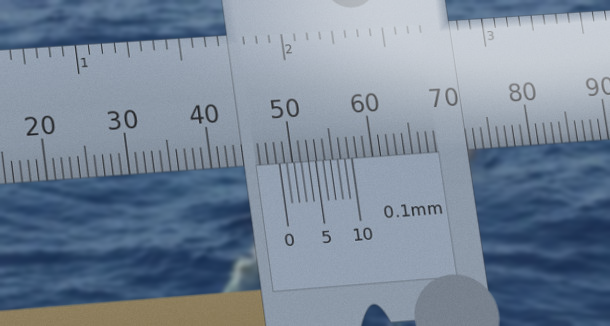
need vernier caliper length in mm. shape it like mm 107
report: mm 48.4
